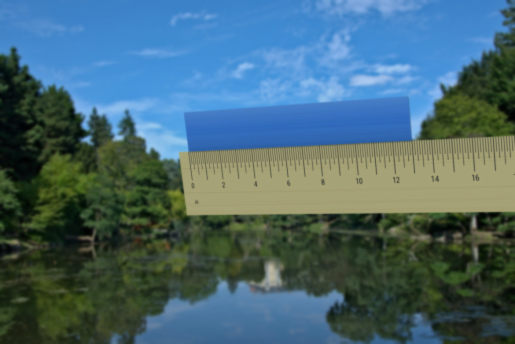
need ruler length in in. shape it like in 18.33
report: in 13
